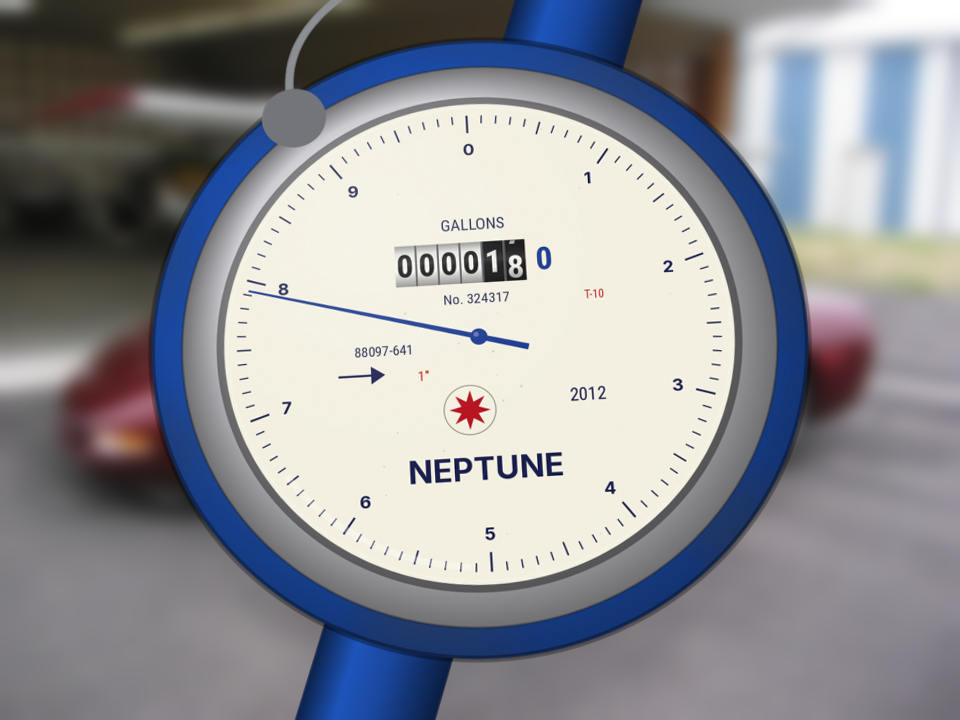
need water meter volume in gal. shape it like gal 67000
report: gal 177.9
